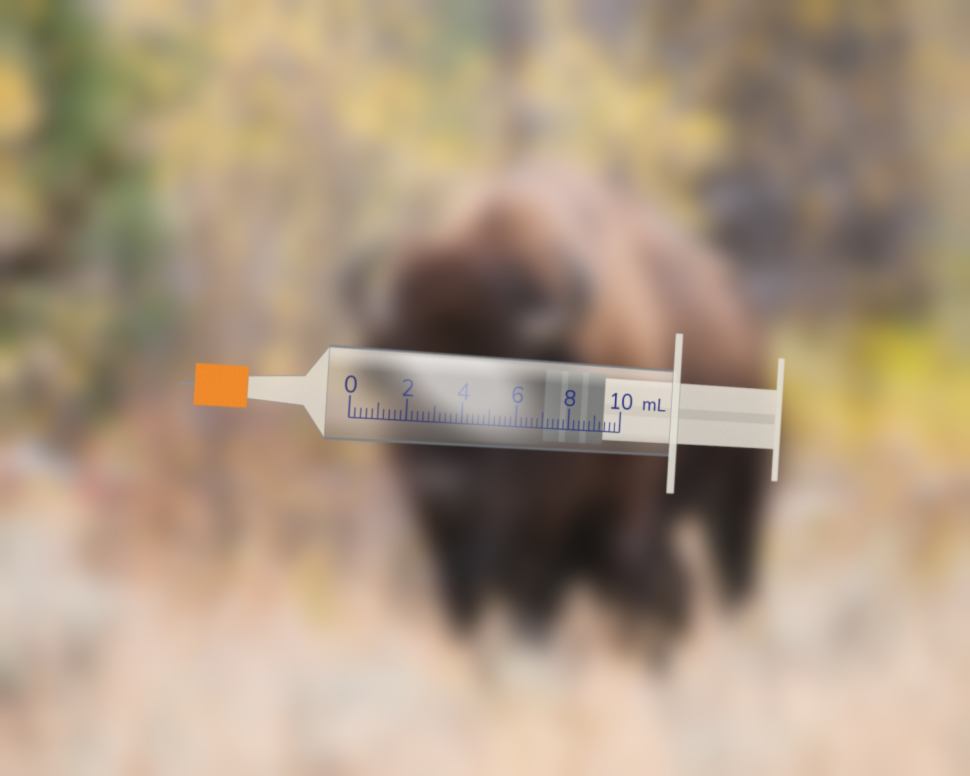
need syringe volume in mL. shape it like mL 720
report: mL 7
